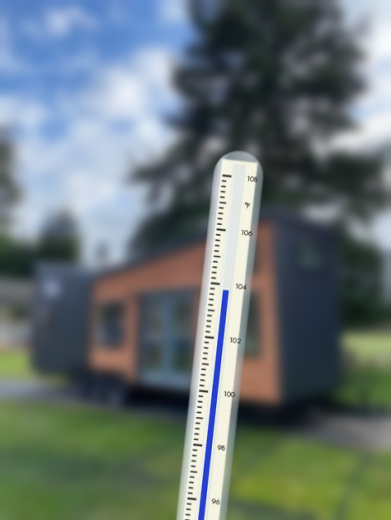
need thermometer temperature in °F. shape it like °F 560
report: °F 103.8
